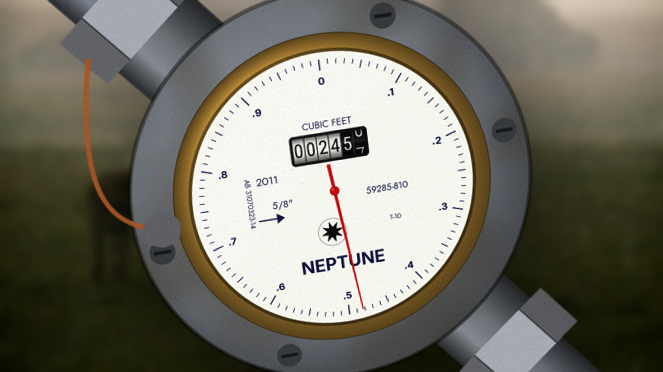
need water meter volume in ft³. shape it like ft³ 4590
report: ft³ 2456.48
